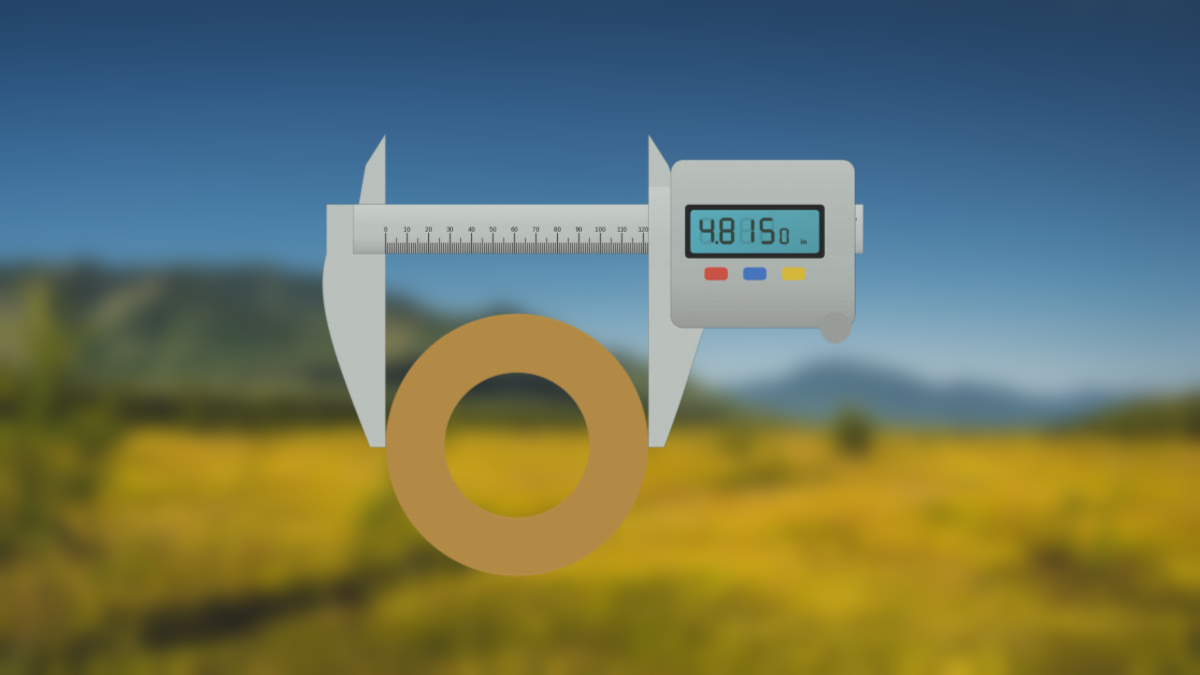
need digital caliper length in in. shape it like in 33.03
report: in 4.8150
